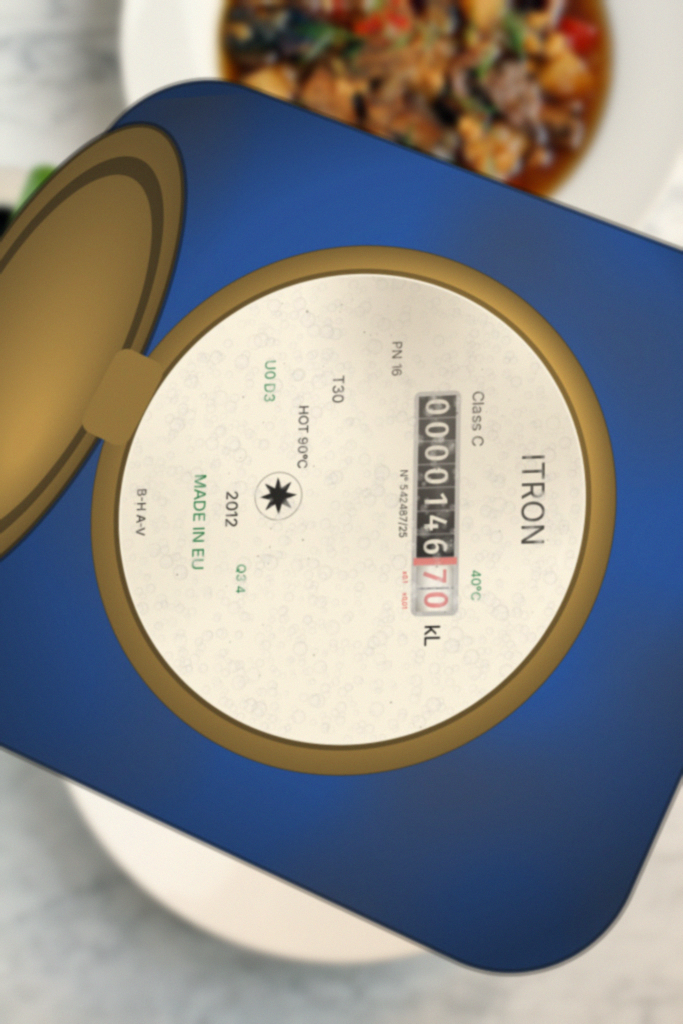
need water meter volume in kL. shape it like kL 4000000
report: kL 146.70
